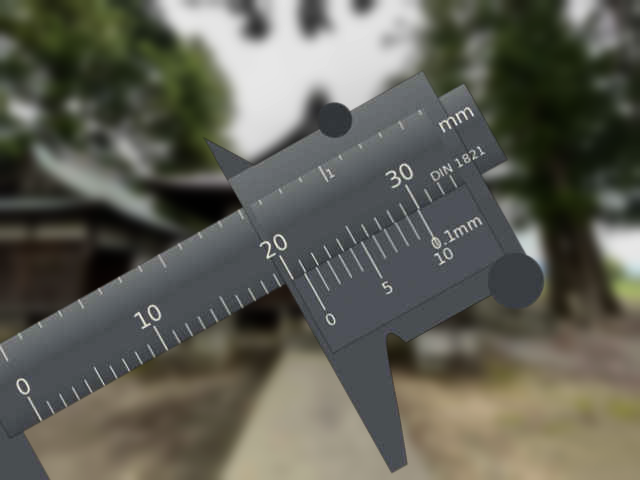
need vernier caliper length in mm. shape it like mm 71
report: mm 20.9
